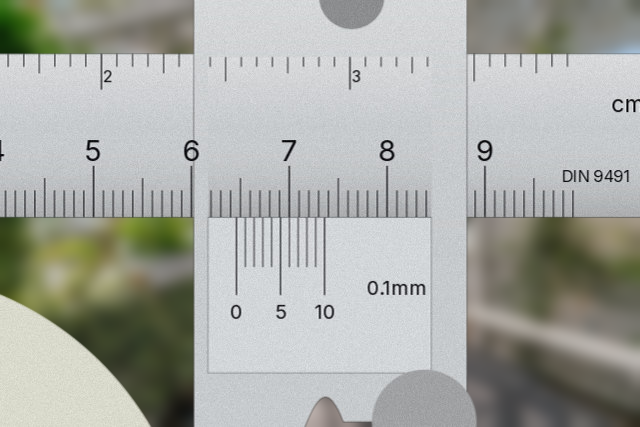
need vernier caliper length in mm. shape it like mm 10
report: mm 64.6
